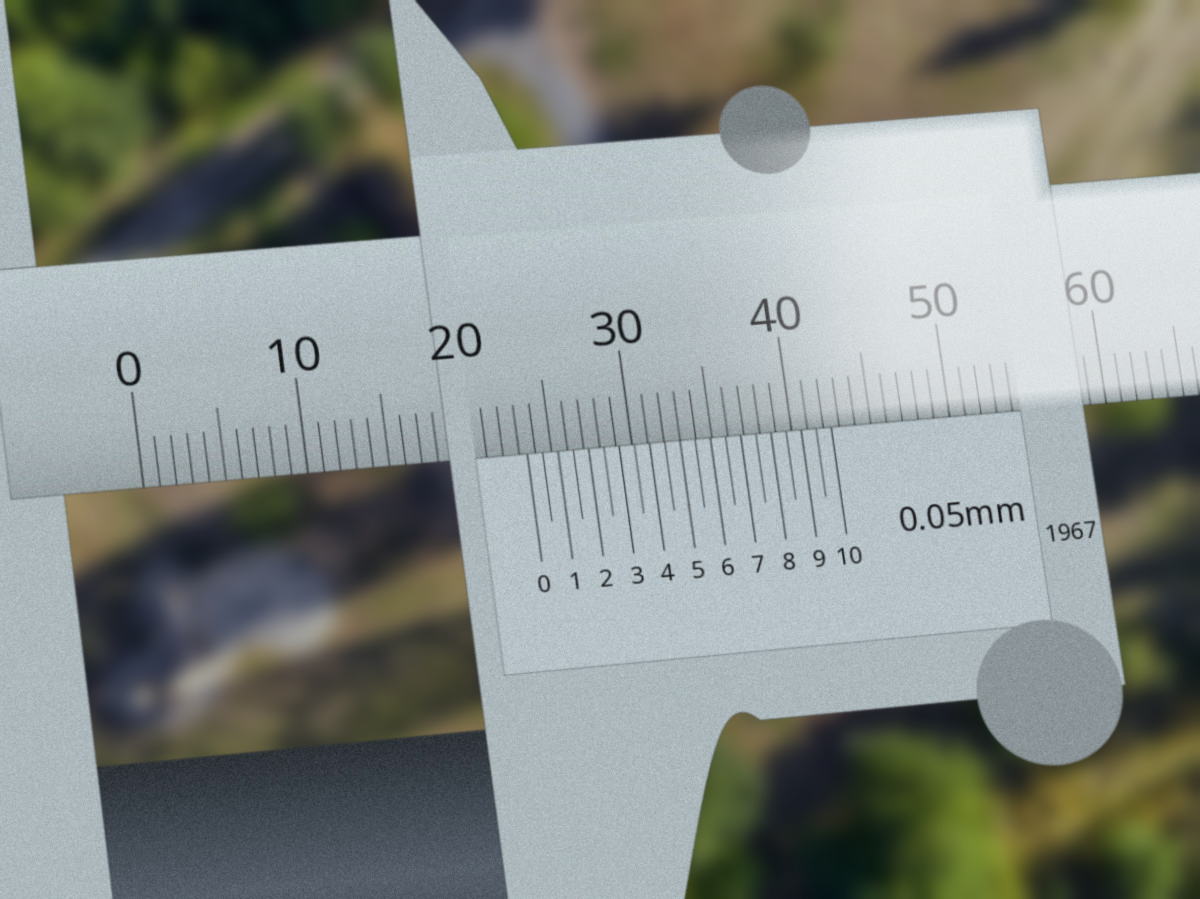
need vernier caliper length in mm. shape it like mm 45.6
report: mm 23.5
